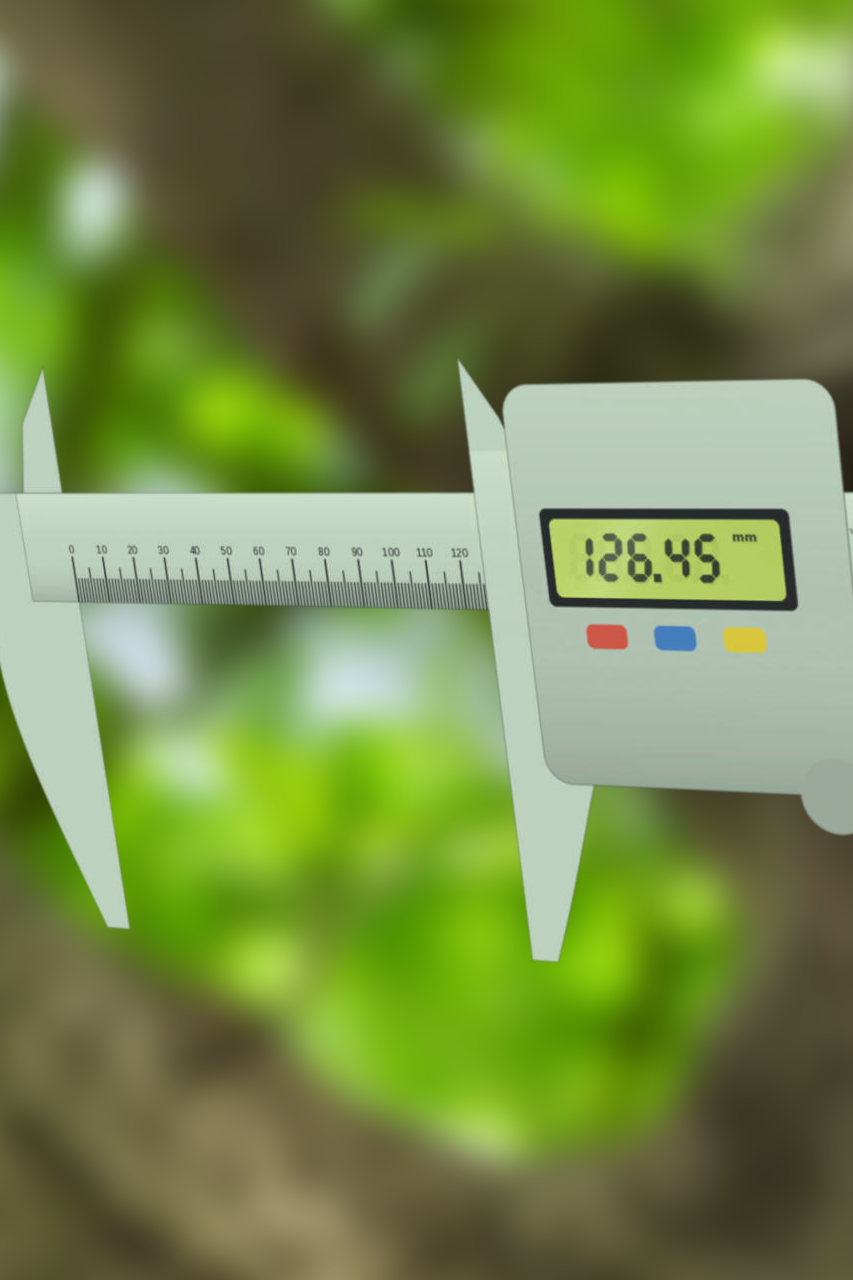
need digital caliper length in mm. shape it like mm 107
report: mm 126.45
